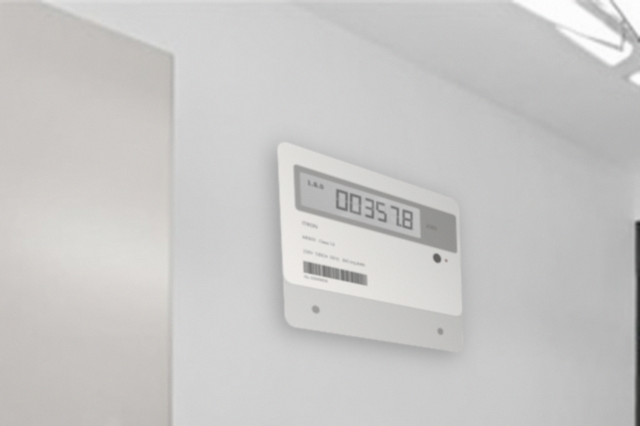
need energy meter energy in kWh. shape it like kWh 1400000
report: kWh 357.8
